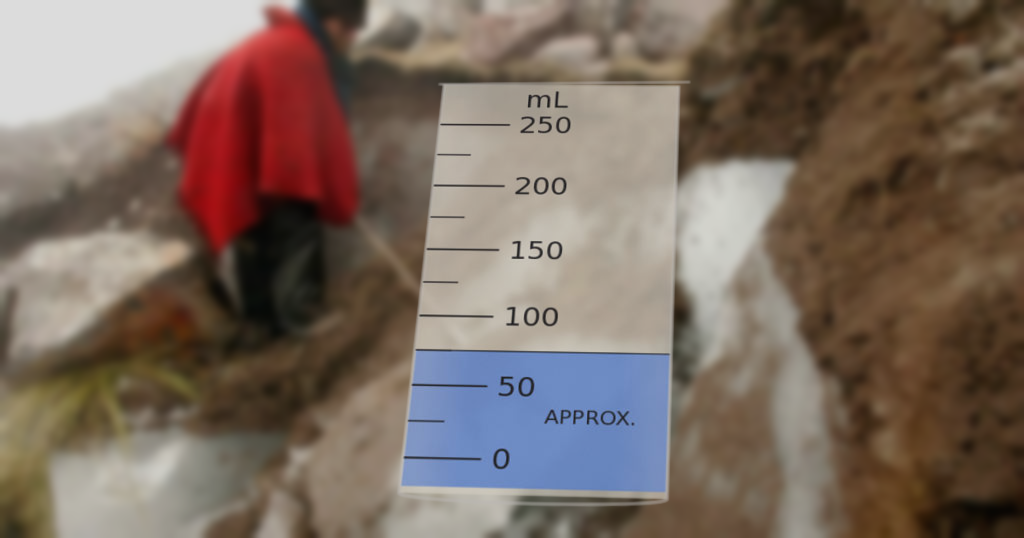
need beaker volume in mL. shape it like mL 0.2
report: mL 75
